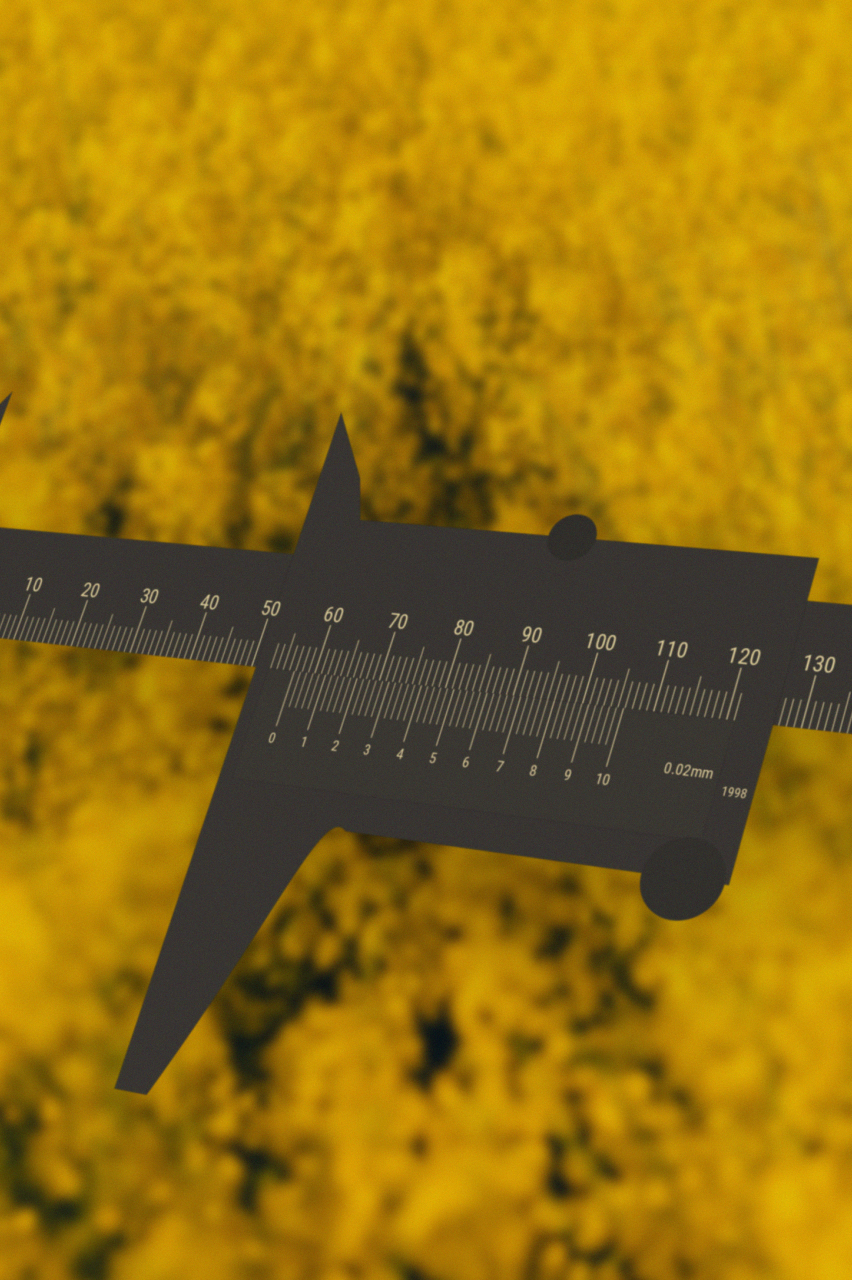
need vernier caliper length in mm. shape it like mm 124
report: mm 56.8
